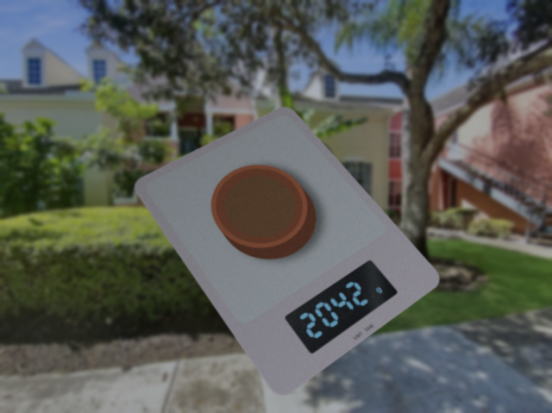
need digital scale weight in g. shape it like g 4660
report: g 2042
